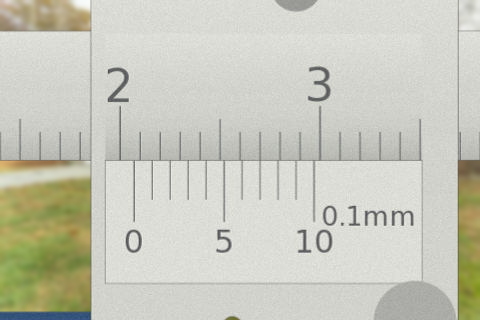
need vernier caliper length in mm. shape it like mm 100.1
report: mm 20.7
